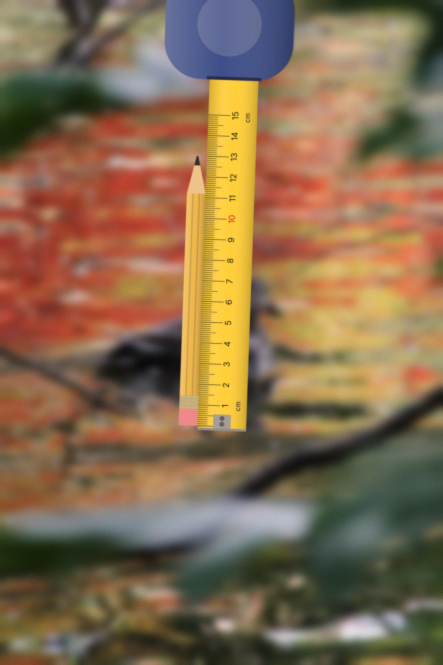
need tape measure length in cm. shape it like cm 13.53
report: cm 13
